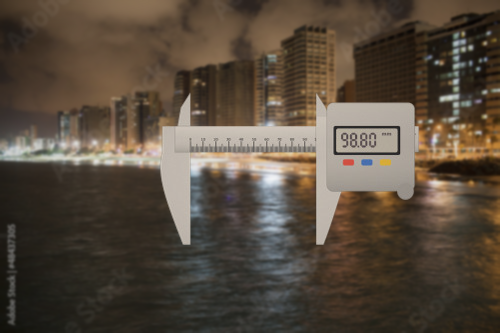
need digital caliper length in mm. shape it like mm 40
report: mm 98.80
